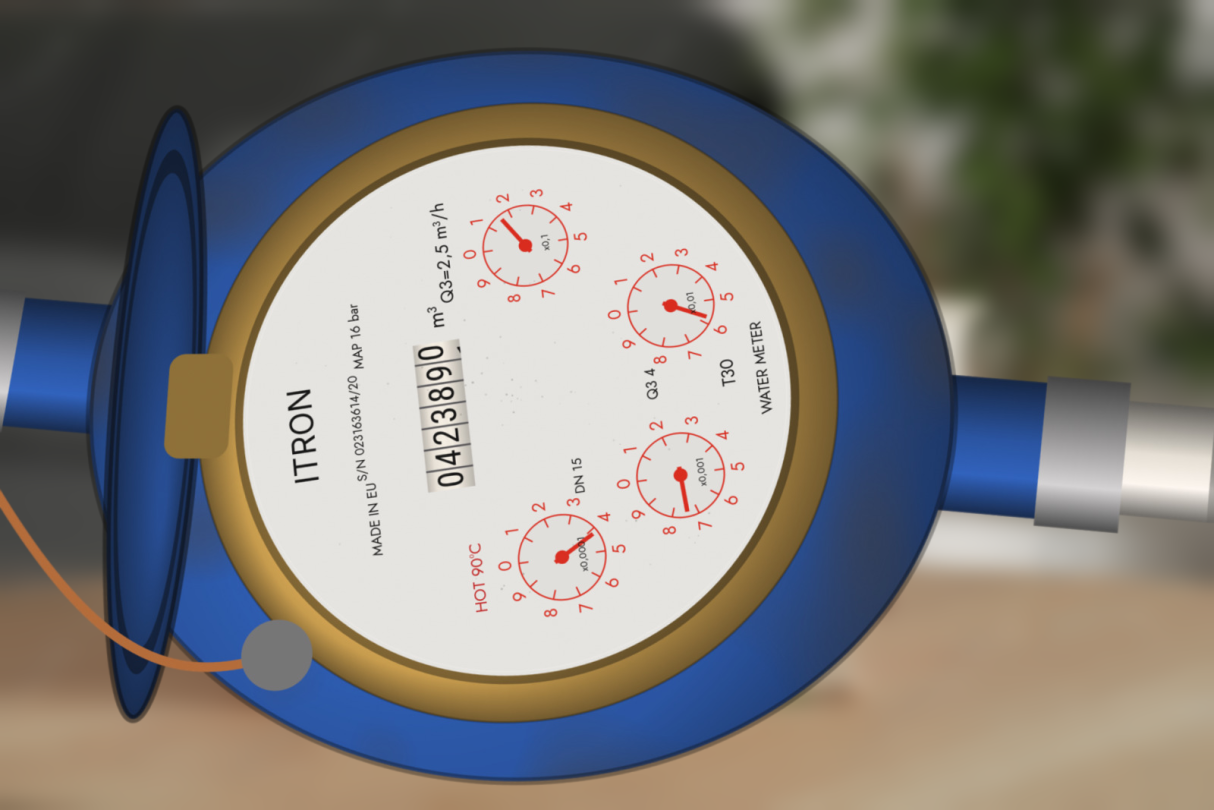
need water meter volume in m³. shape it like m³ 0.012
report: m³ 423890.1574
